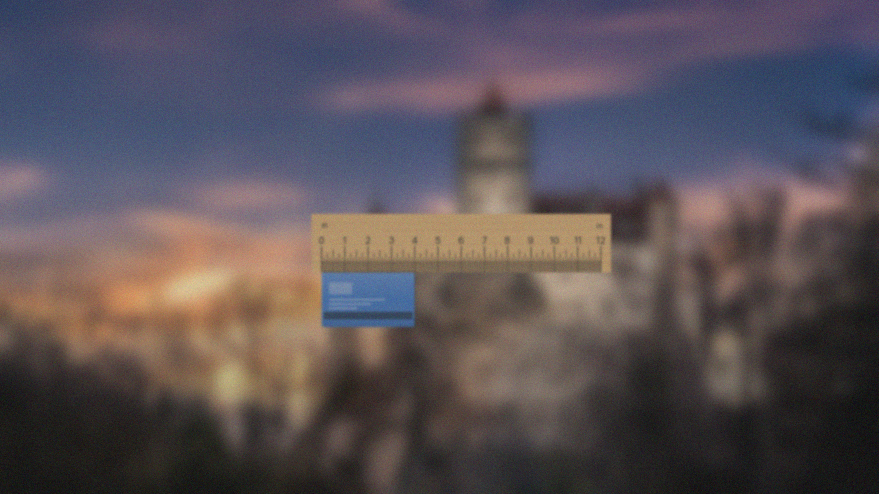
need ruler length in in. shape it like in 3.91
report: in 4
